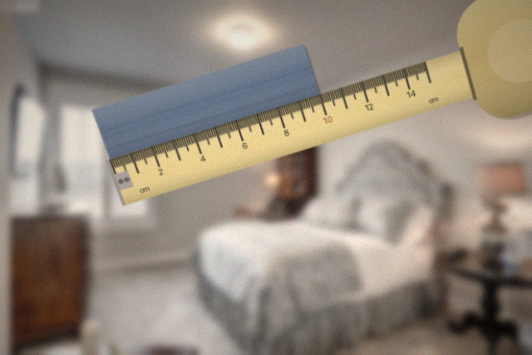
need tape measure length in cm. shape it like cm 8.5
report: cm 10
